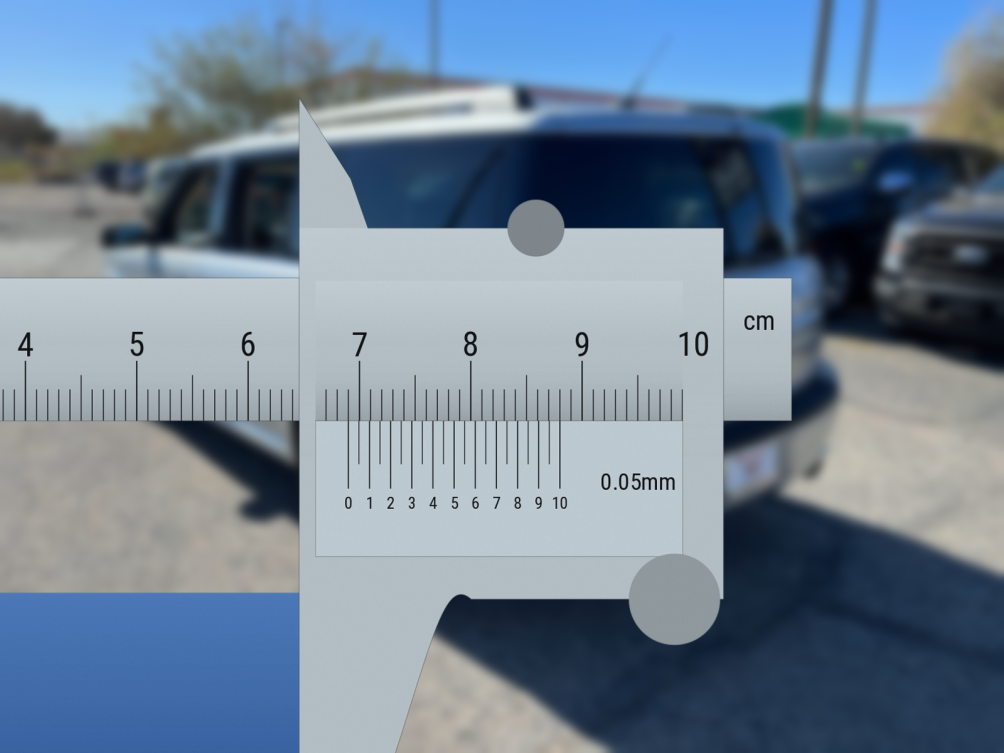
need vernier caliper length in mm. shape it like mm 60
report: mm 69.0
